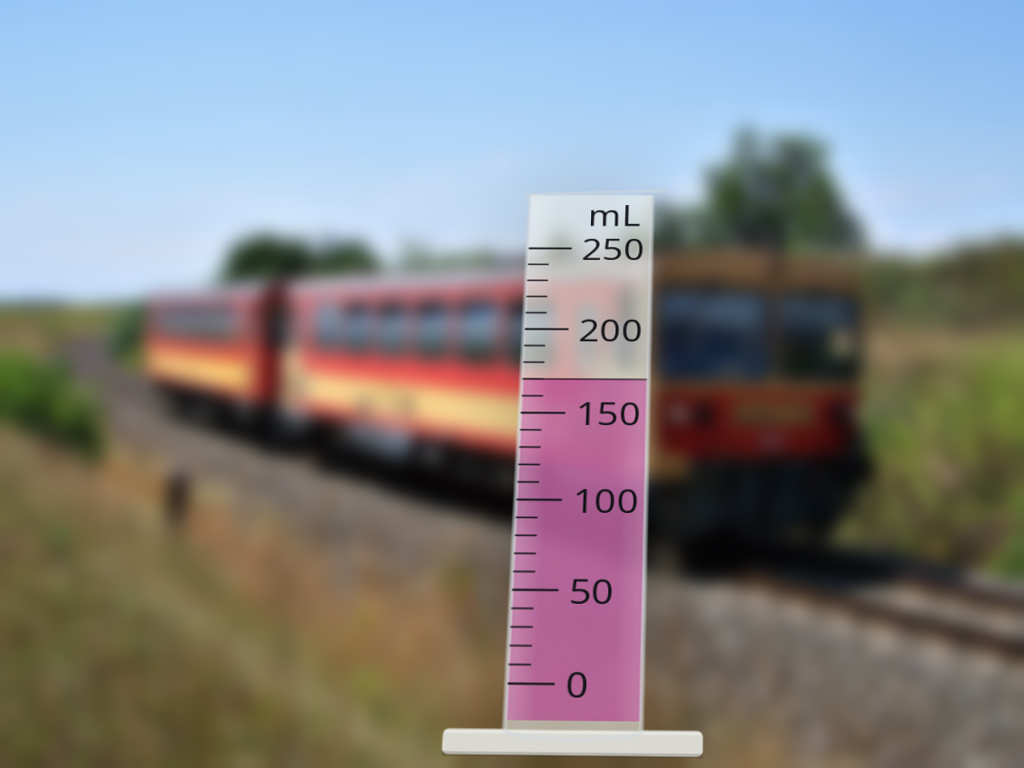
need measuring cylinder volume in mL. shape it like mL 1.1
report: mL 170
